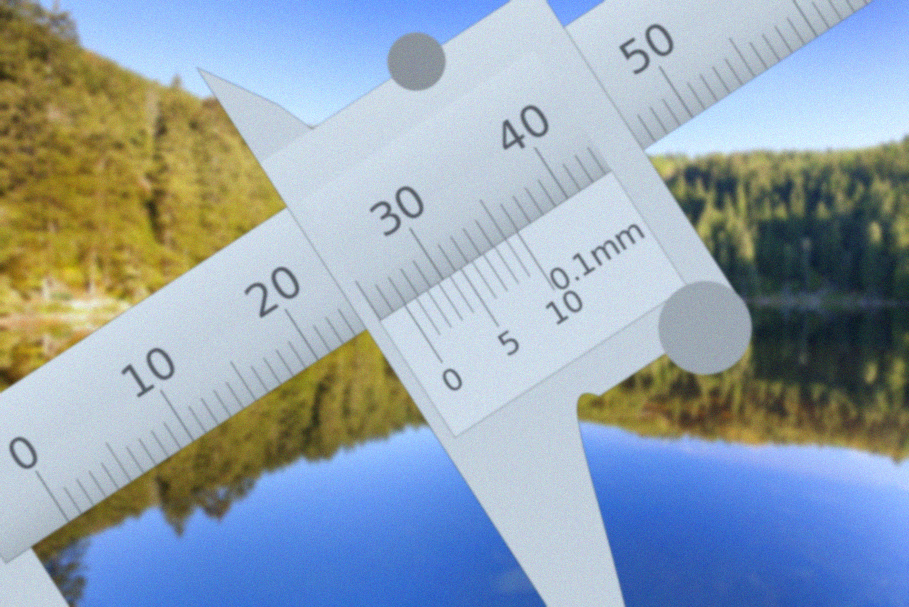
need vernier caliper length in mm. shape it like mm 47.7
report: mm 26.9
